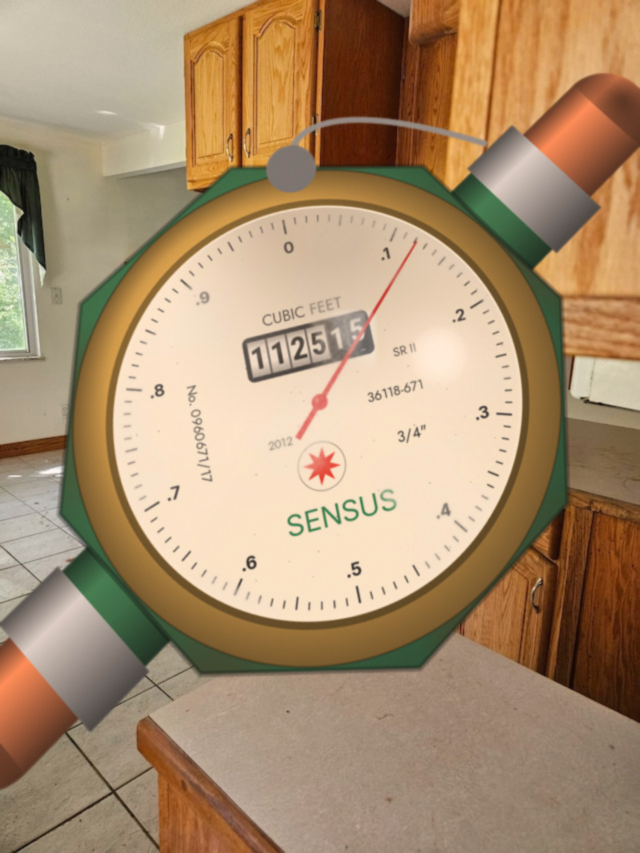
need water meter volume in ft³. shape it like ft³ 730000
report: ft³ 112515.12
